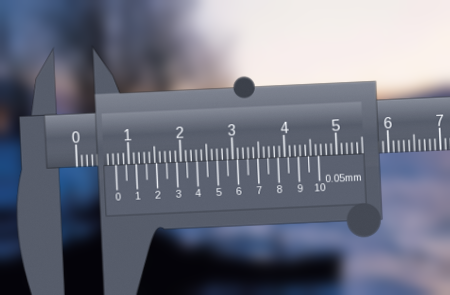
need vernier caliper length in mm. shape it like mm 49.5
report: mm 7.5
